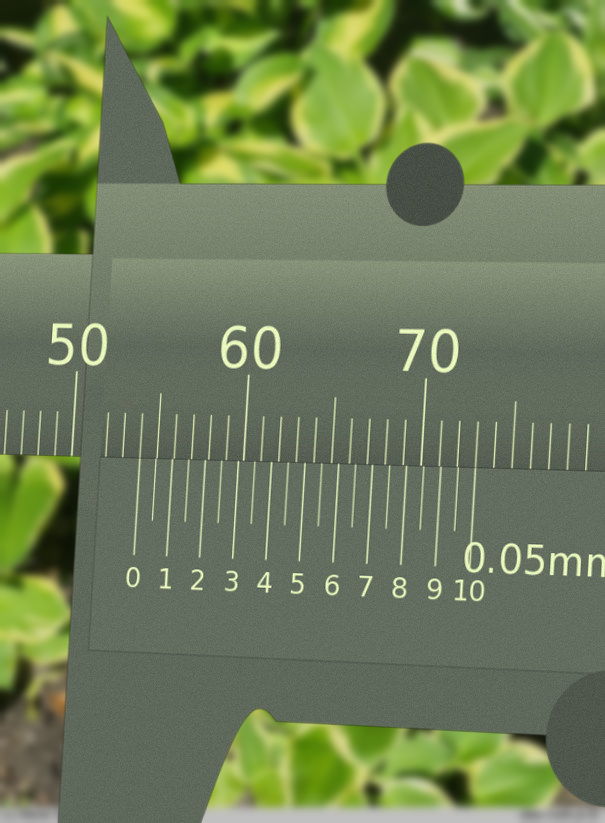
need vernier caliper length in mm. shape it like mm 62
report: mm 54.0
